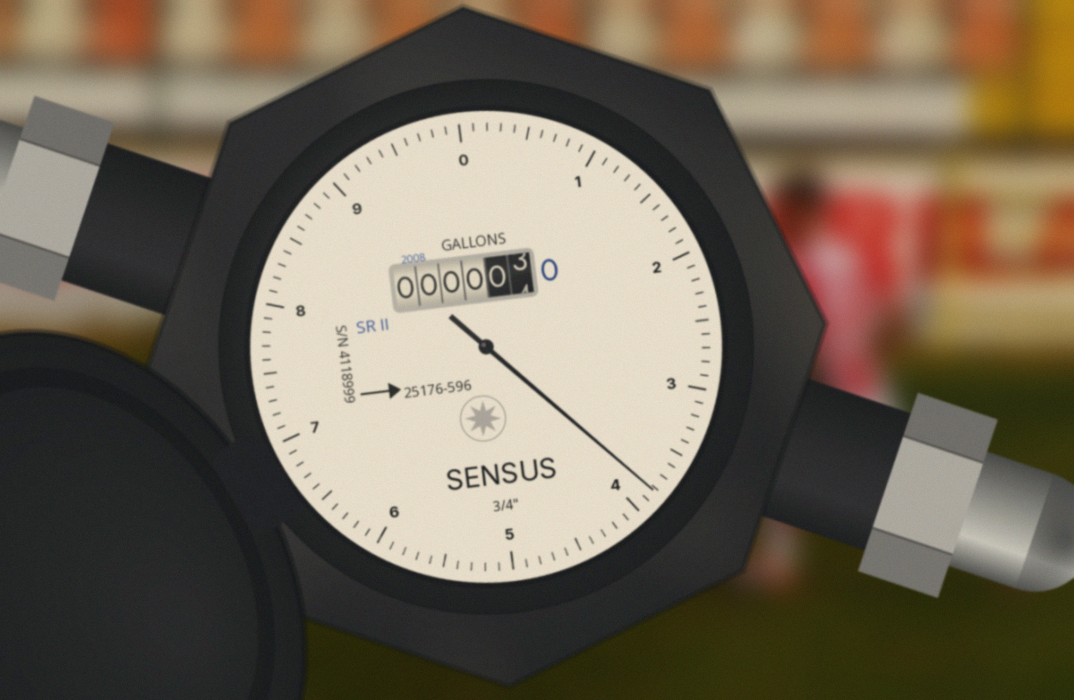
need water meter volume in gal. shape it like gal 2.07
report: gal 33.8
